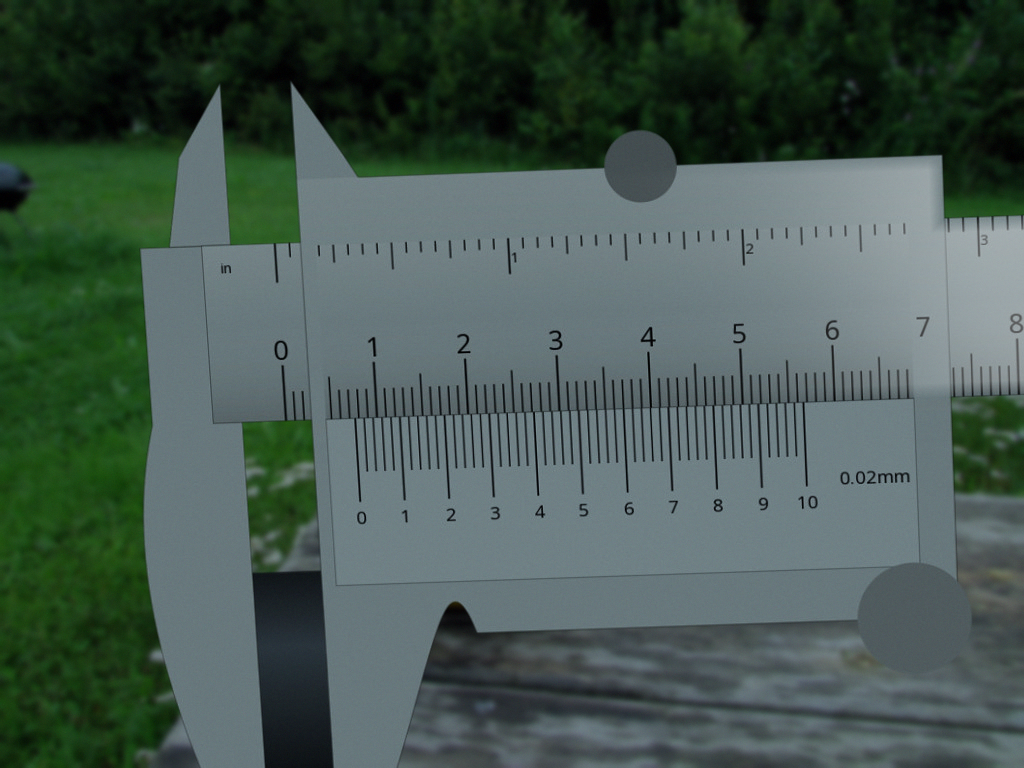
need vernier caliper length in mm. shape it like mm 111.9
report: mm 7.6
